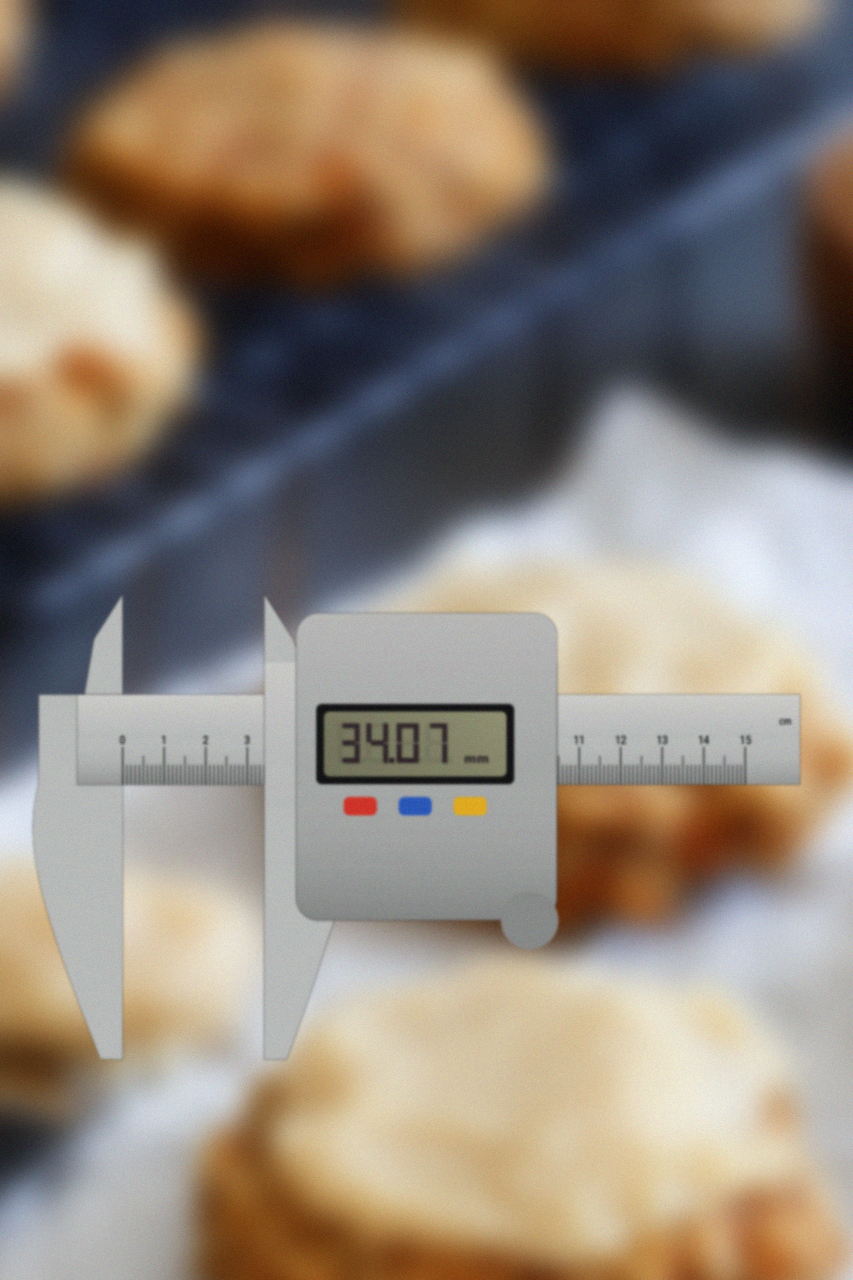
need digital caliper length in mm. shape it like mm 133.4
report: mm 34.07
